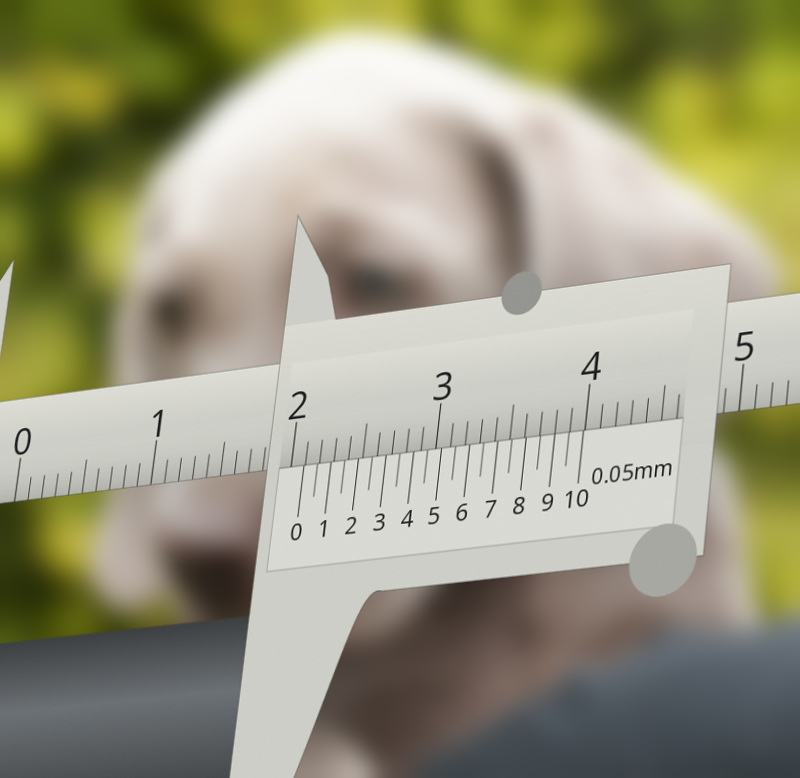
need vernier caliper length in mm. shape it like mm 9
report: mm 20.9
